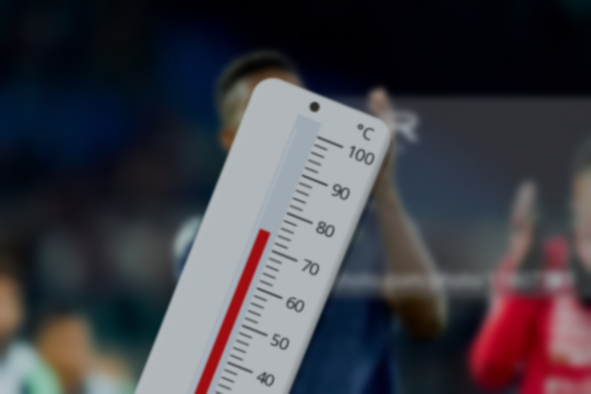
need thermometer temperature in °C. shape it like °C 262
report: °C 74
